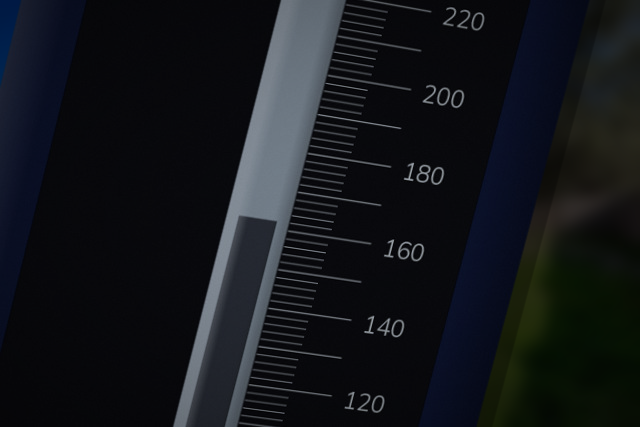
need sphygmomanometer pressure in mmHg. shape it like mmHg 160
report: mmHg 162
